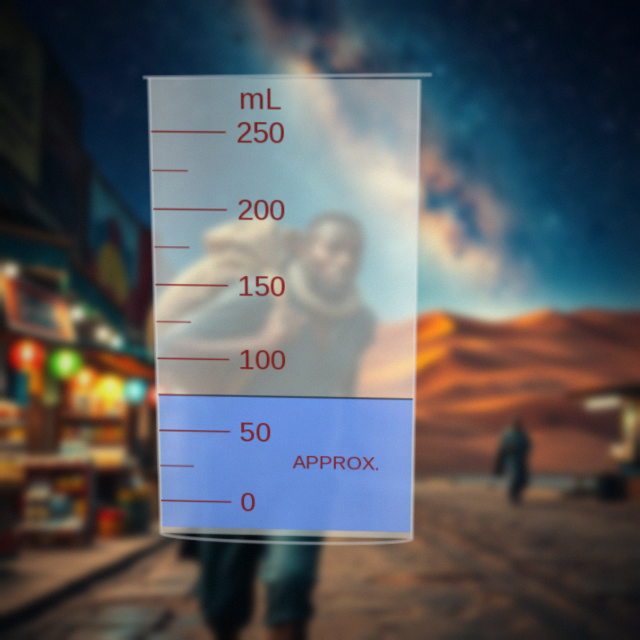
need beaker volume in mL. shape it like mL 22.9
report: mL 75
